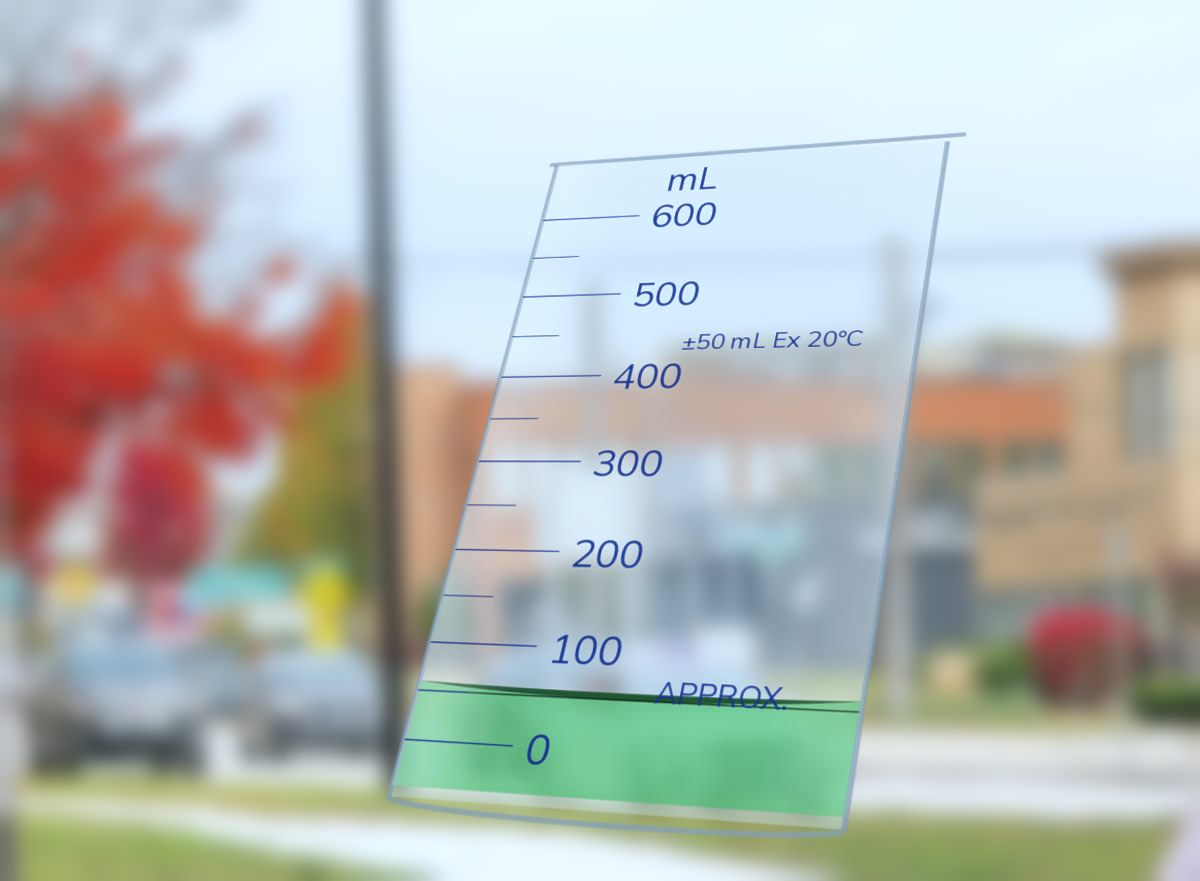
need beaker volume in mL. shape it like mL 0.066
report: mL 50
